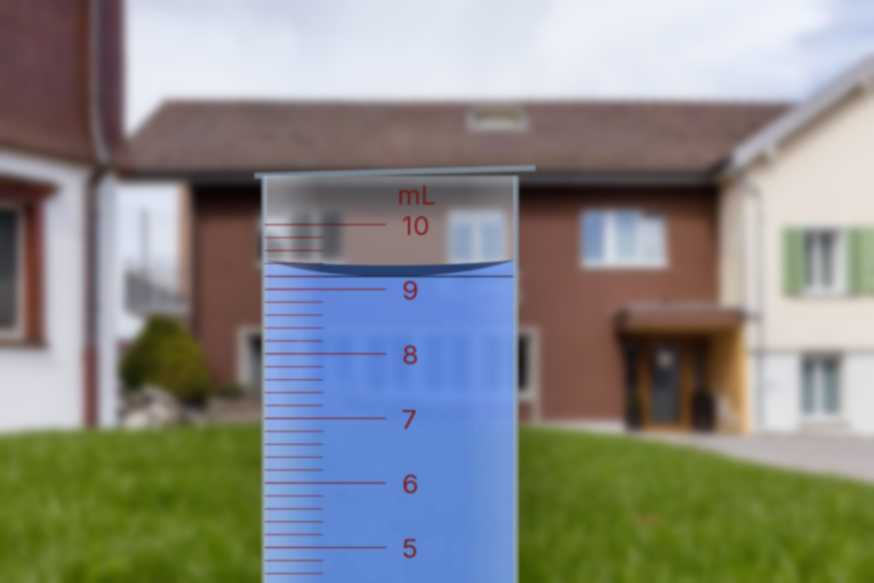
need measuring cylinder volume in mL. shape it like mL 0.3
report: mL 9.2
